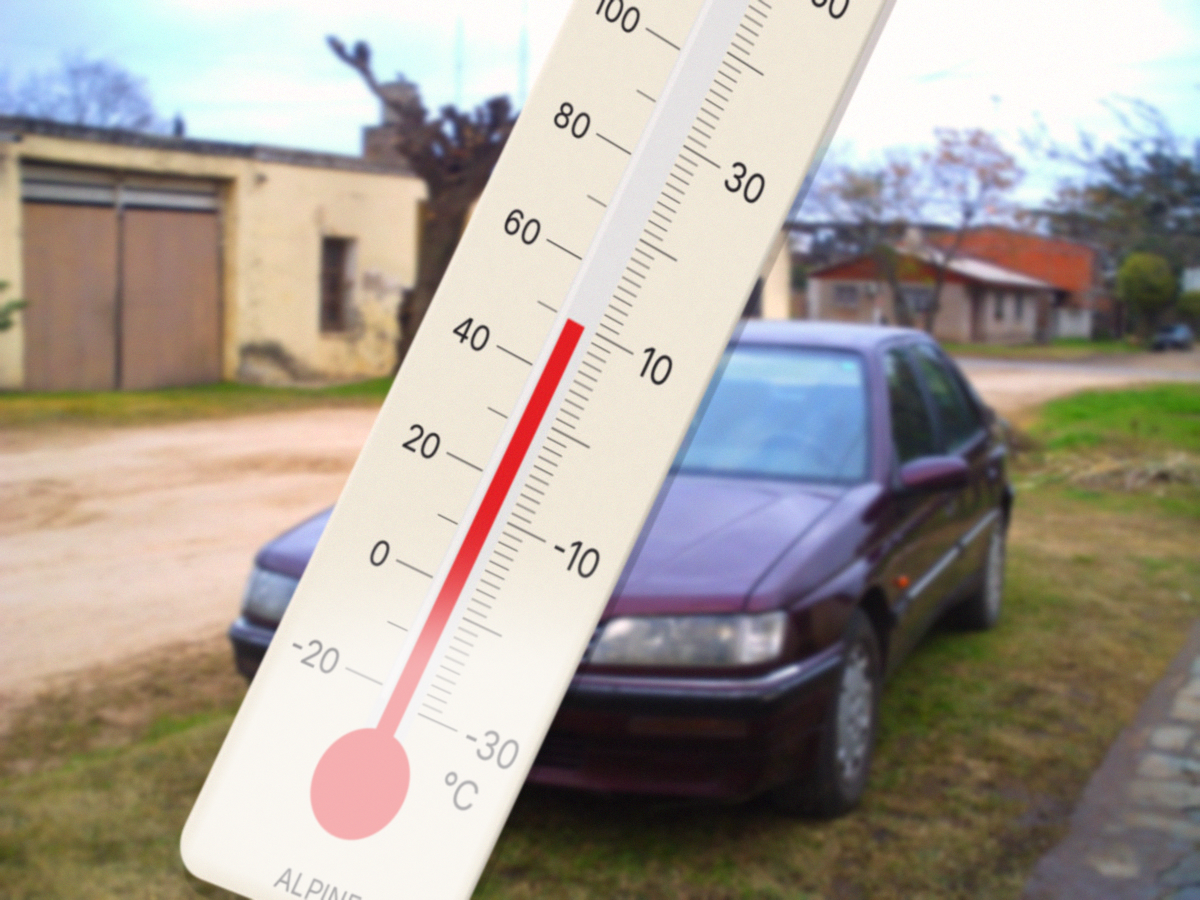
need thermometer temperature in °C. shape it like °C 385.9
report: °C 10
